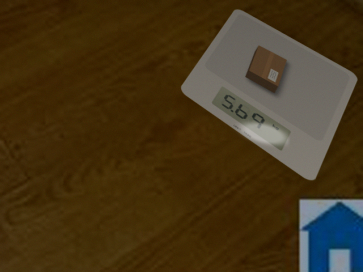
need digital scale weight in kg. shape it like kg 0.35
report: kg 5.69
